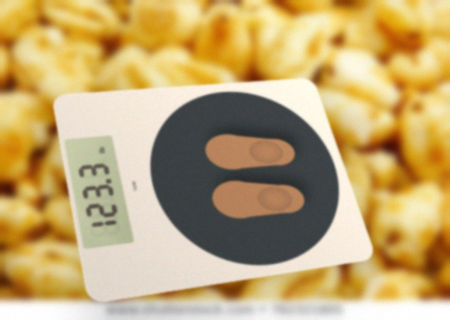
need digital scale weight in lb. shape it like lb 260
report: lb 123.3
